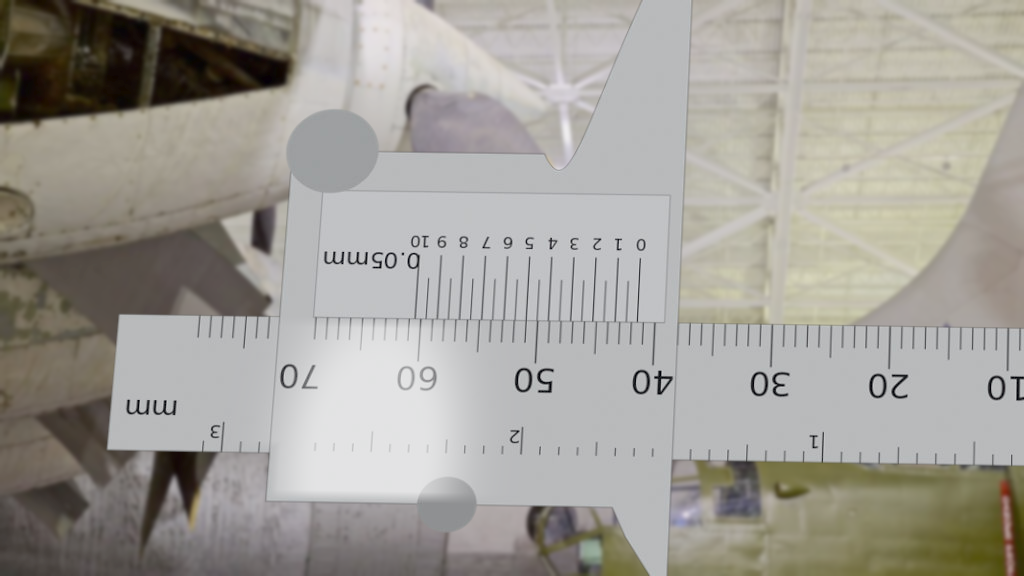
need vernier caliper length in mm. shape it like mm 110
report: mm 41.5
